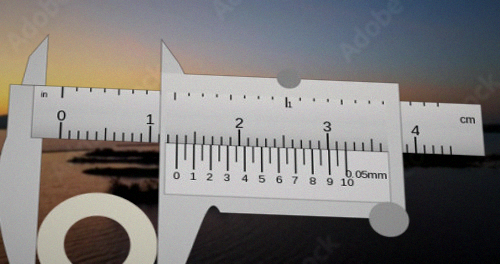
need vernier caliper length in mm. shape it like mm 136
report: mm 13.0
